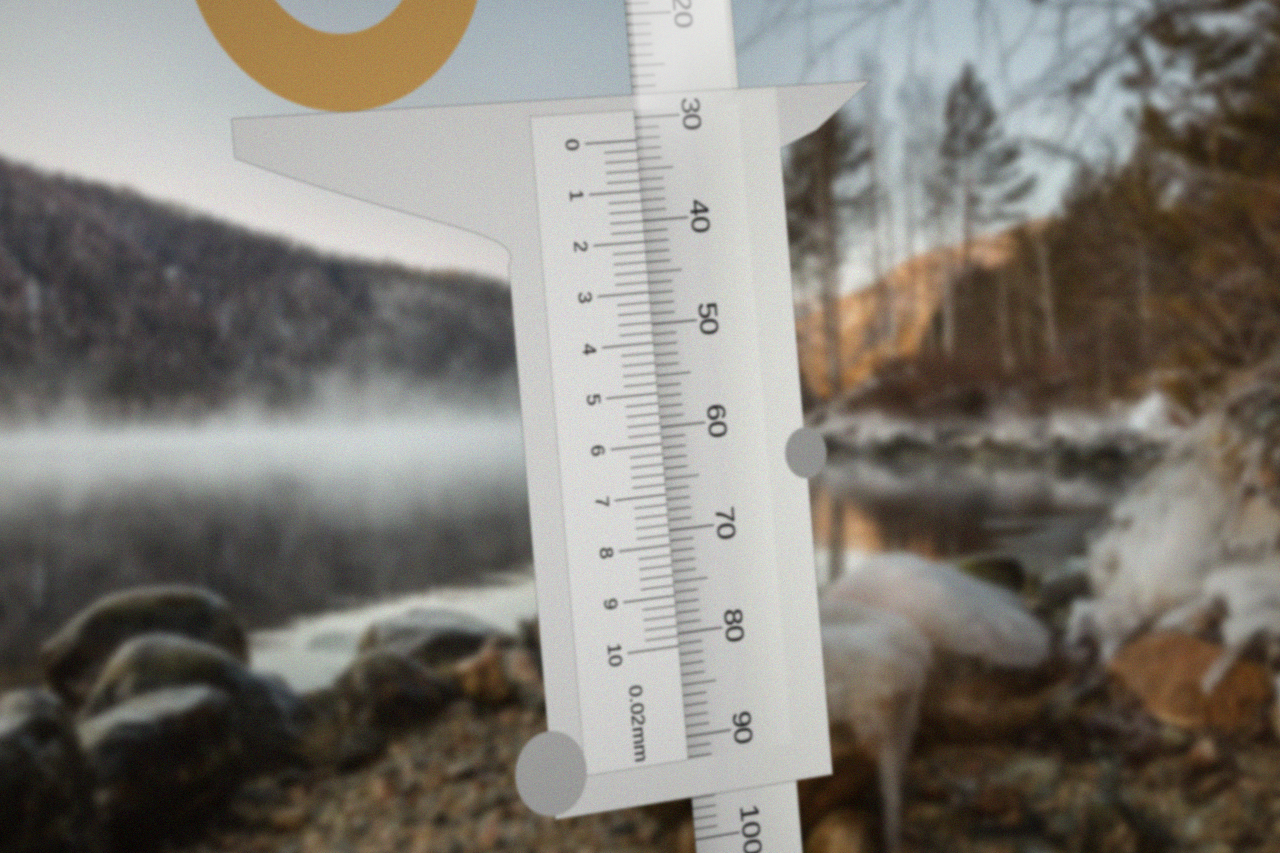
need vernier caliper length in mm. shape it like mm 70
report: mm 32.2
